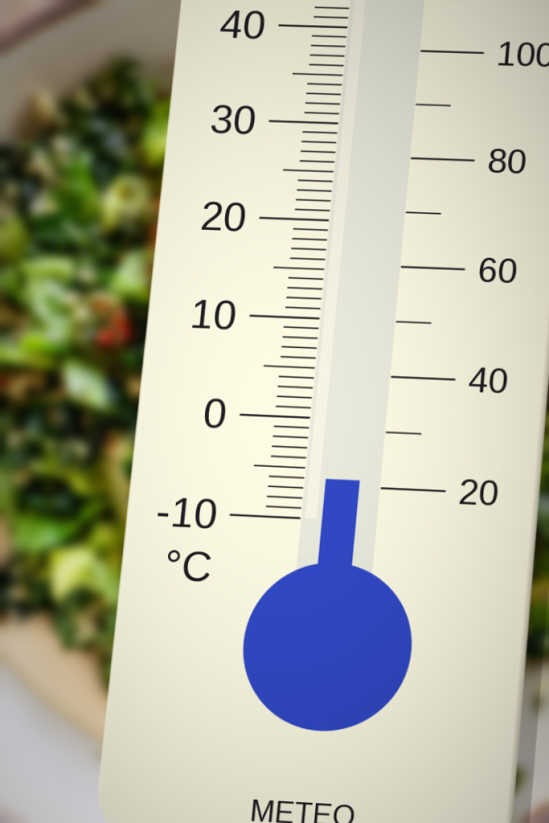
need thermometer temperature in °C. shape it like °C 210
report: °C -6
